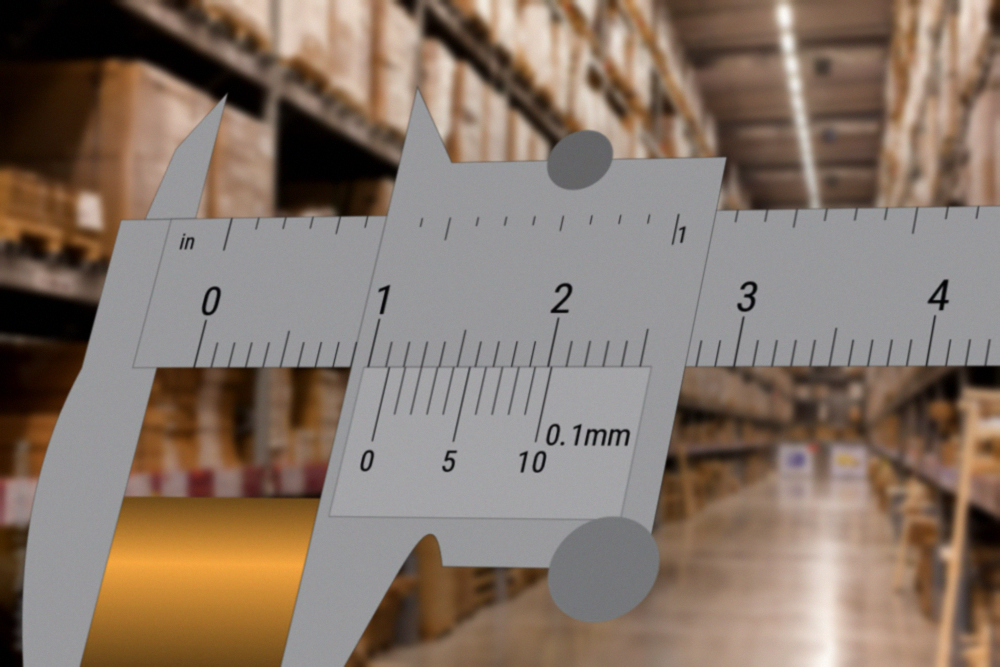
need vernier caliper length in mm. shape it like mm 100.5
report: mm 11.2
